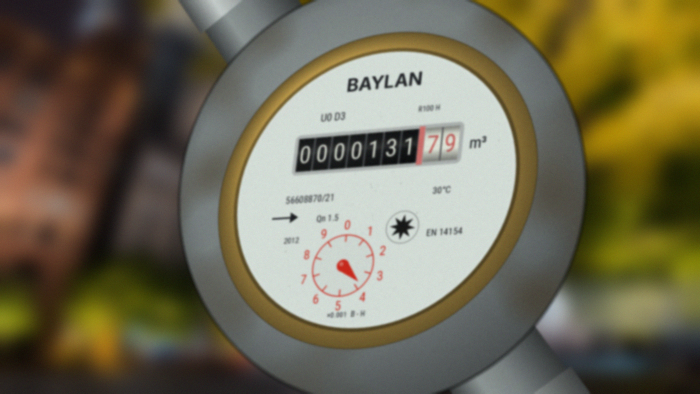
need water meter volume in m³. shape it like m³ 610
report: m³ 131.793
